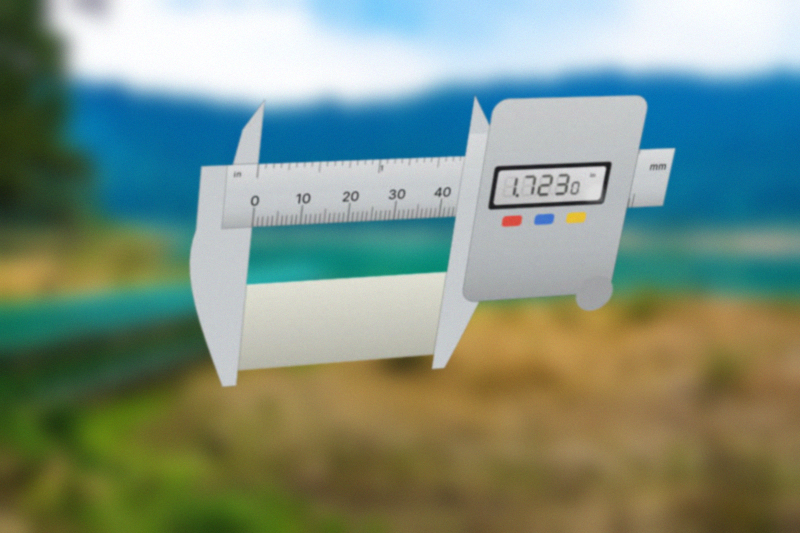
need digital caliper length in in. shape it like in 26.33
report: in 1.7230
